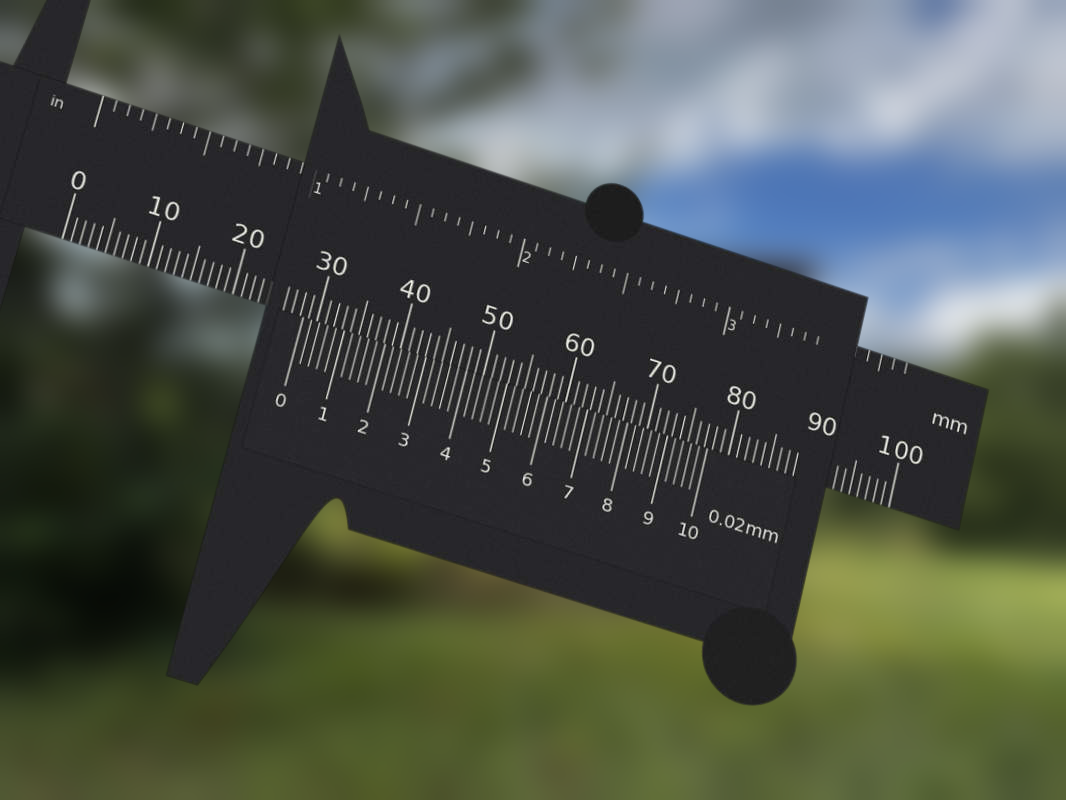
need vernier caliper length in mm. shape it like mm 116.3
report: mm 28.4
